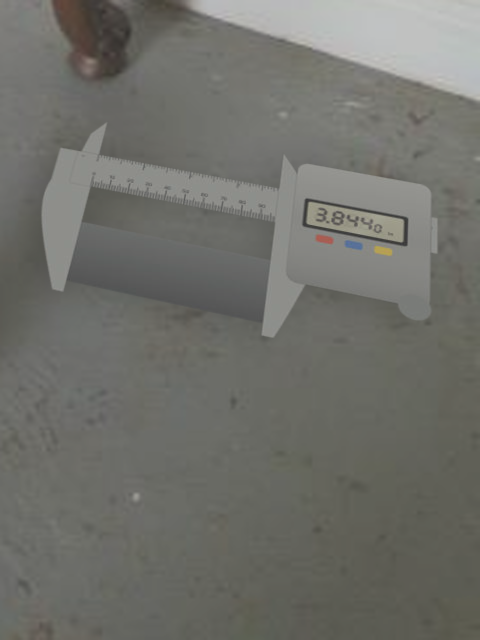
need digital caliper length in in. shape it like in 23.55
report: in 3.8440
